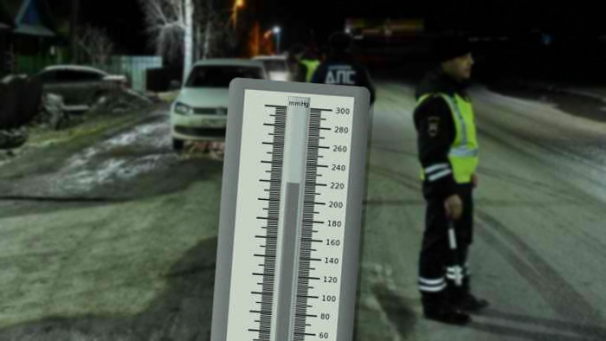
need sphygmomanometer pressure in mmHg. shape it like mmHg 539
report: mmHg 220
